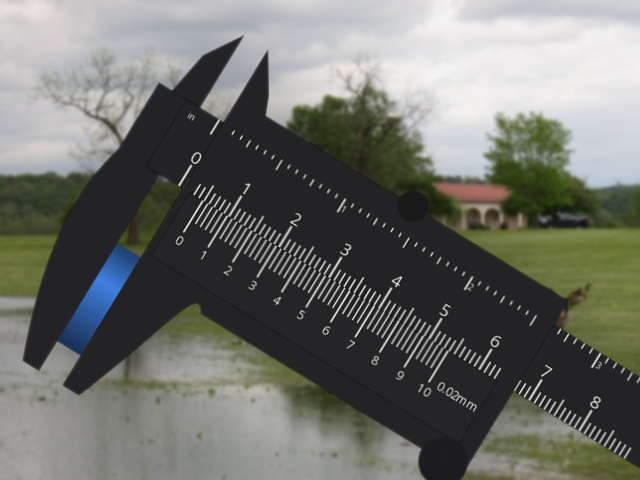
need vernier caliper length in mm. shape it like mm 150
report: mm 4.8
